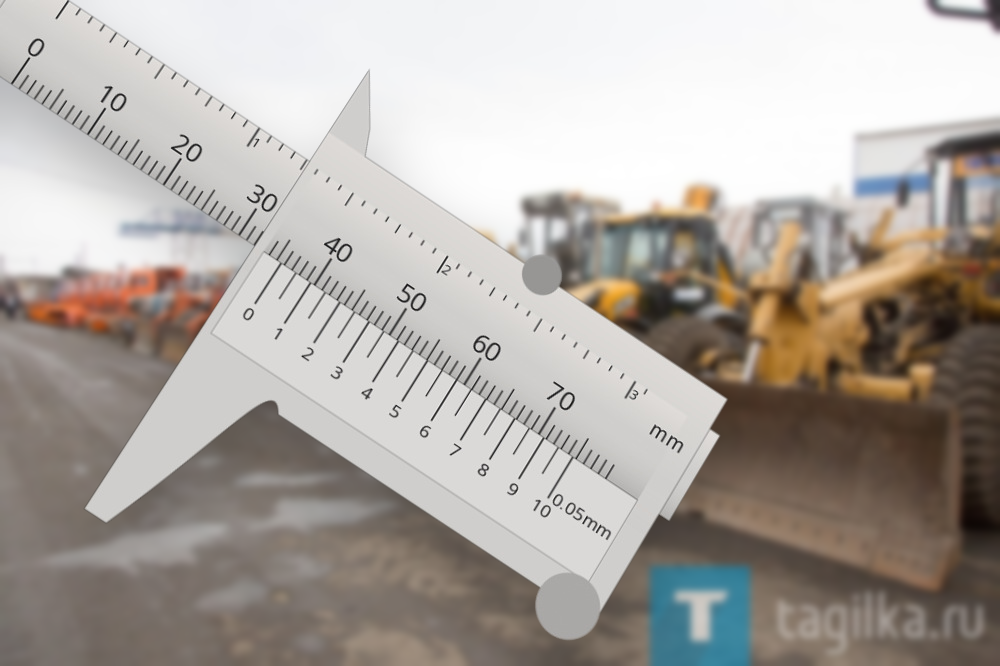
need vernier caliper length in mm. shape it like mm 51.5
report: mm 35.6
